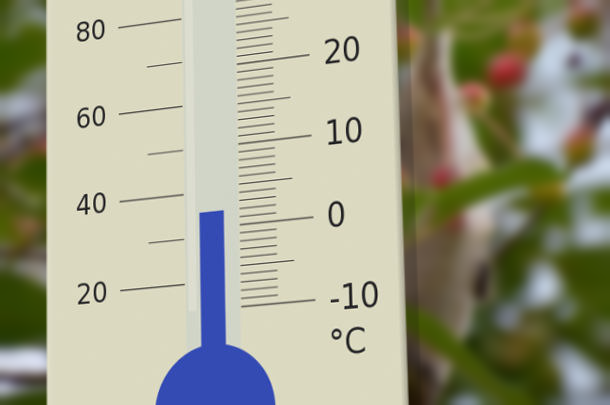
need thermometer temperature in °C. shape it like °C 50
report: °C 2
